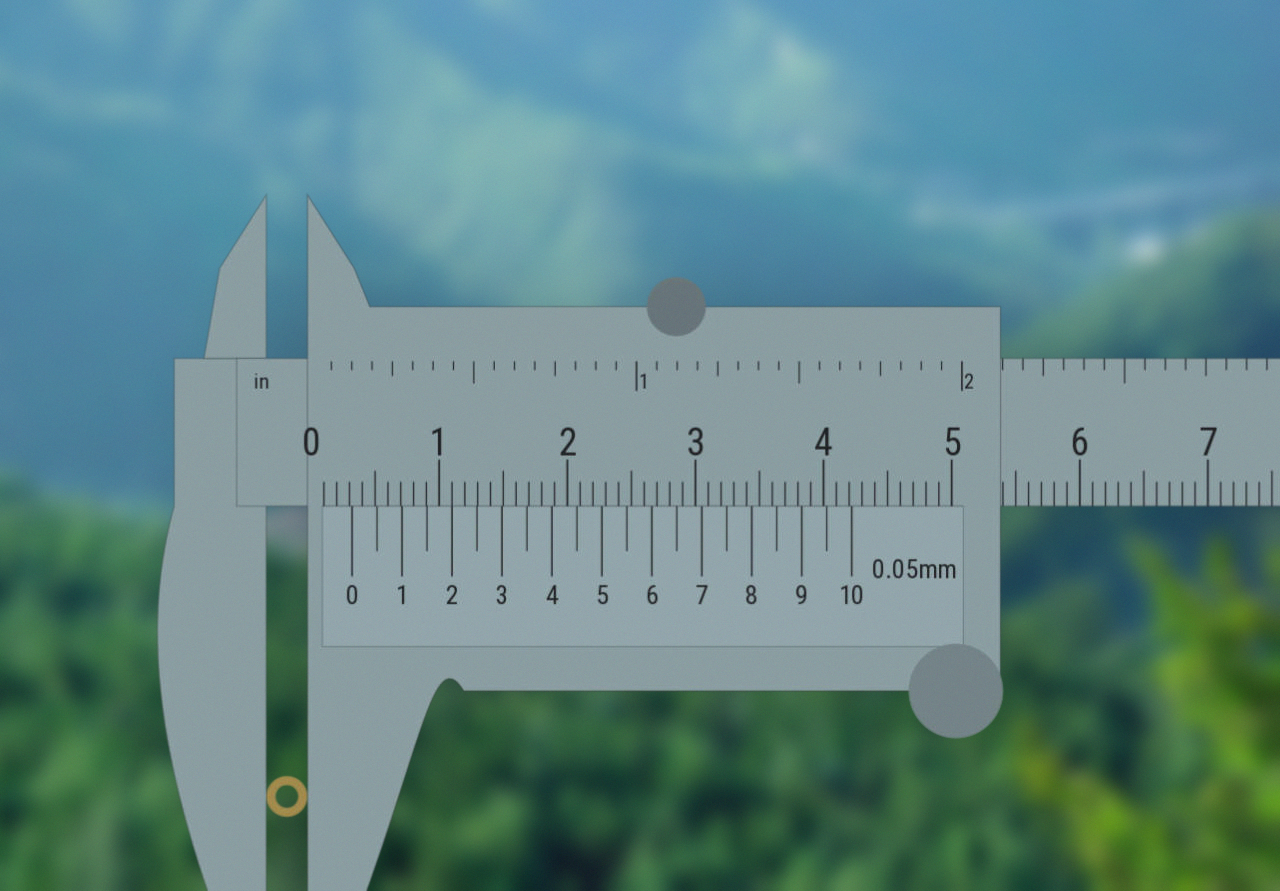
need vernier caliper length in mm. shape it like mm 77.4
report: mm 3.2
